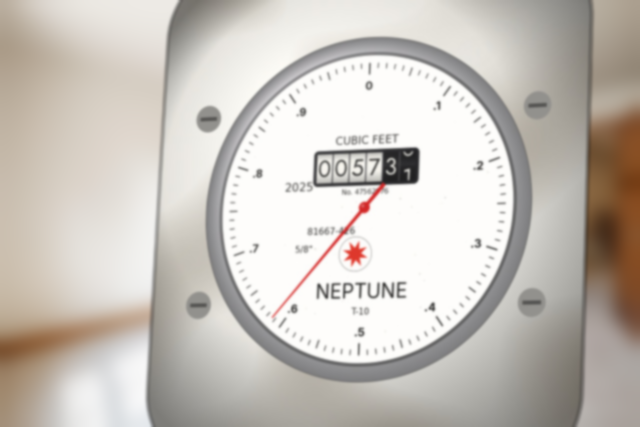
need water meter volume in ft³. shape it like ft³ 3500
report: ft³ 5730.61
